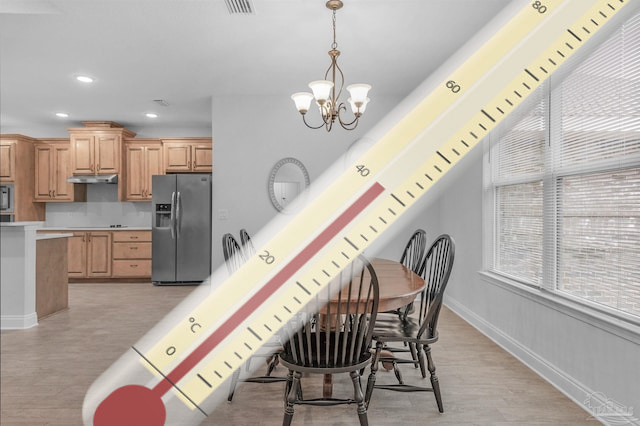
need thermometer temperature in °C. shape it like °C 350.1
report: °C 40
